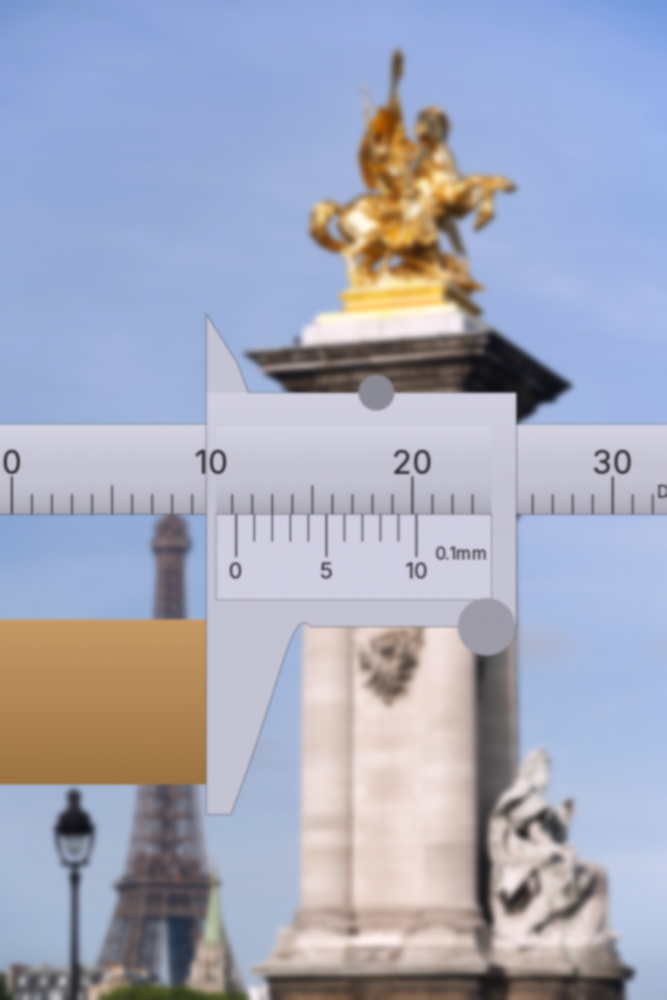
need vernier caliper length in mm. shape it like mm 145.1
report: mm 11.2
